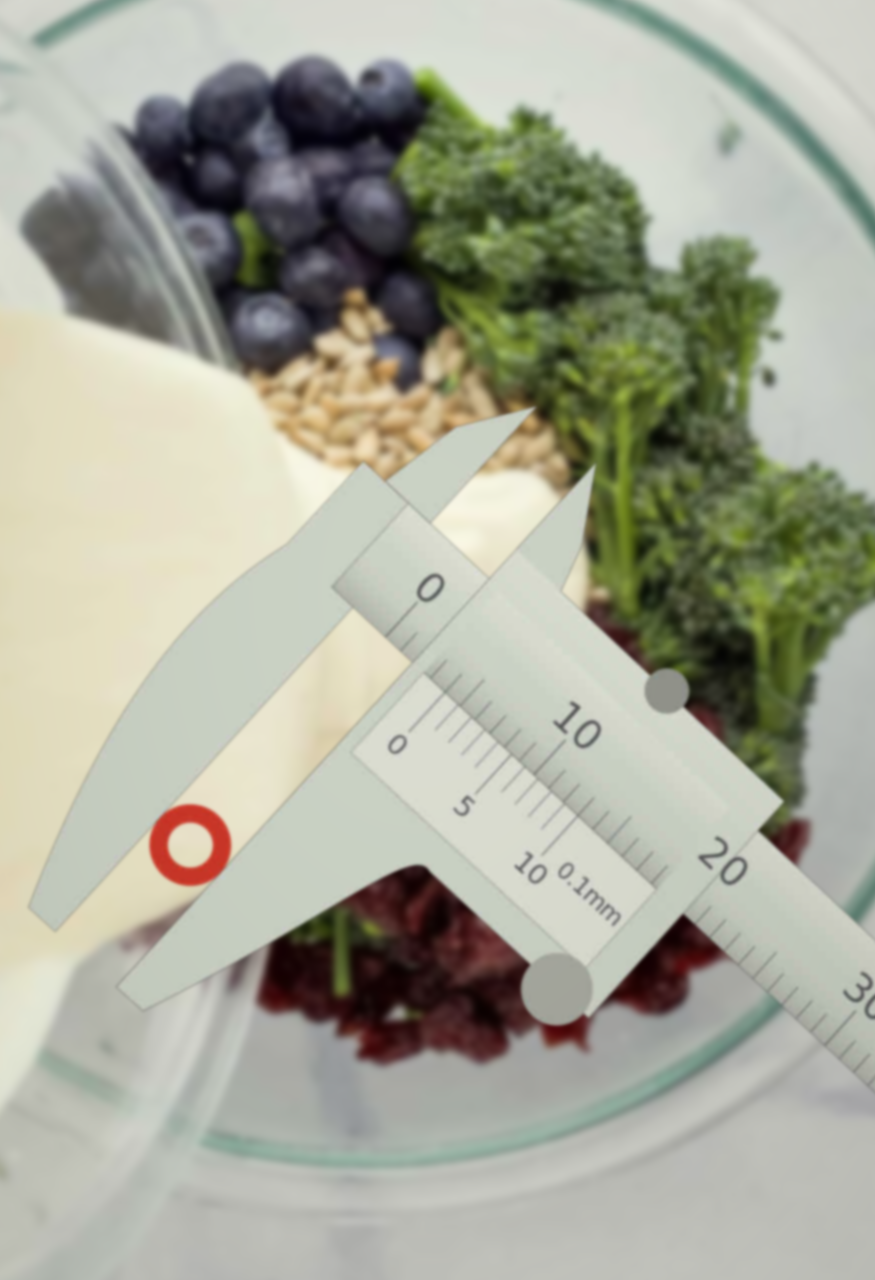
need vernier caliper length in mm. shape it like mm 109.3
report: mm 4.0
